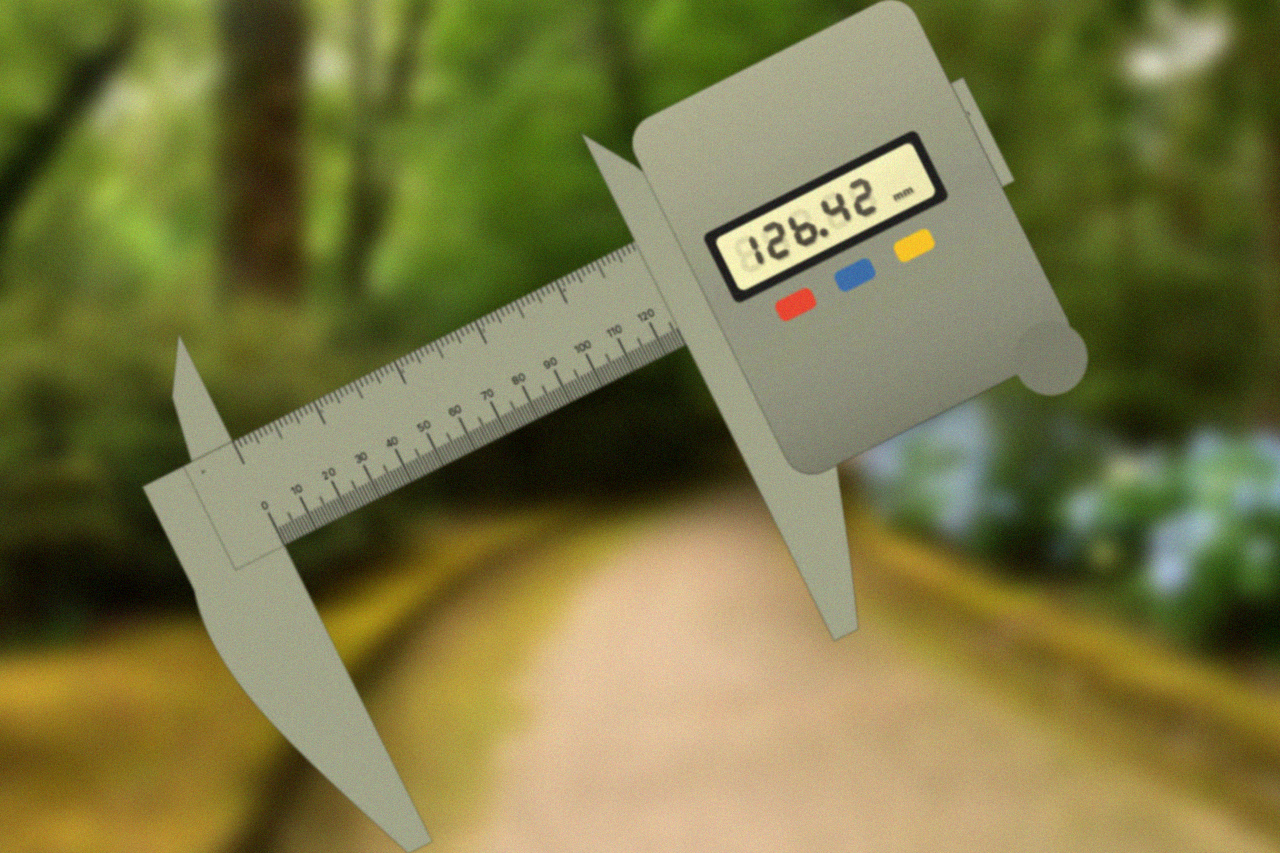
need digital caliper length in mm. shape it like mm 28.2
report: mm 126.42
